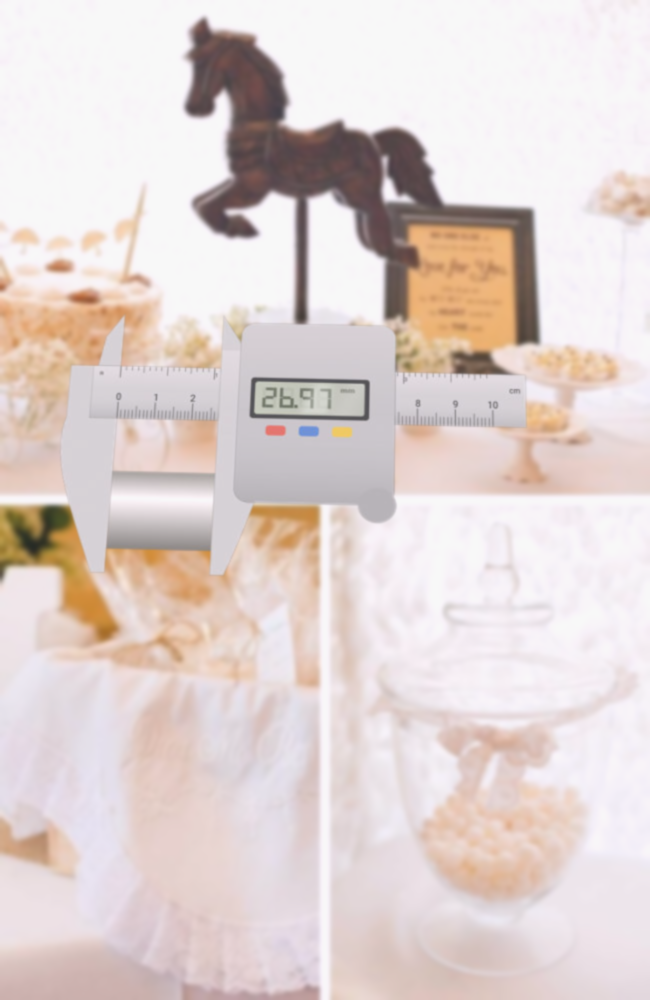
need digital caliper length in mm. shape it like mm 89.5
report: mm 26.97
